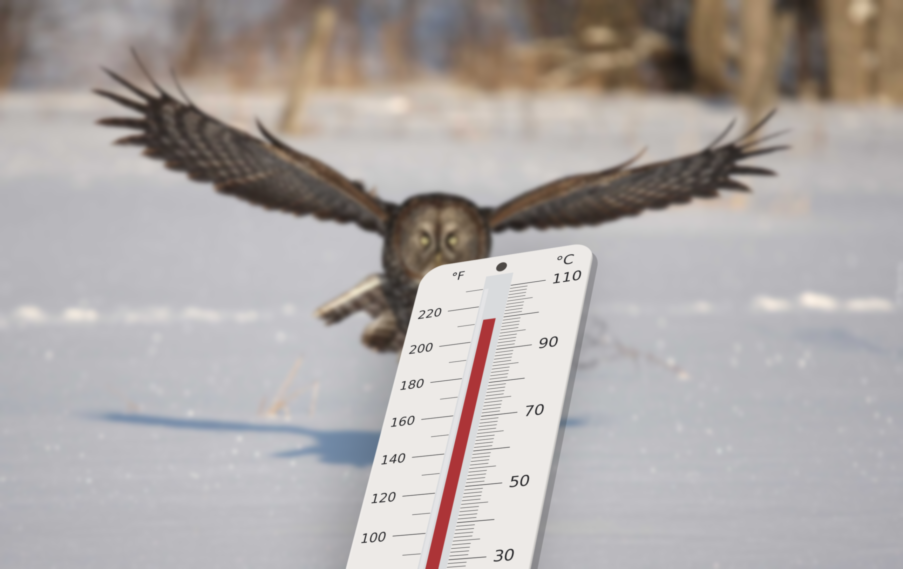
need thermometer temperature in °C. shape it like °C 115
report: °C 100
